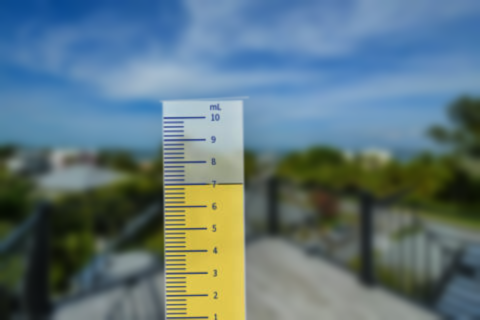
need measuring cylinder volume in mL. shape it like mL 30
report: mL 7
